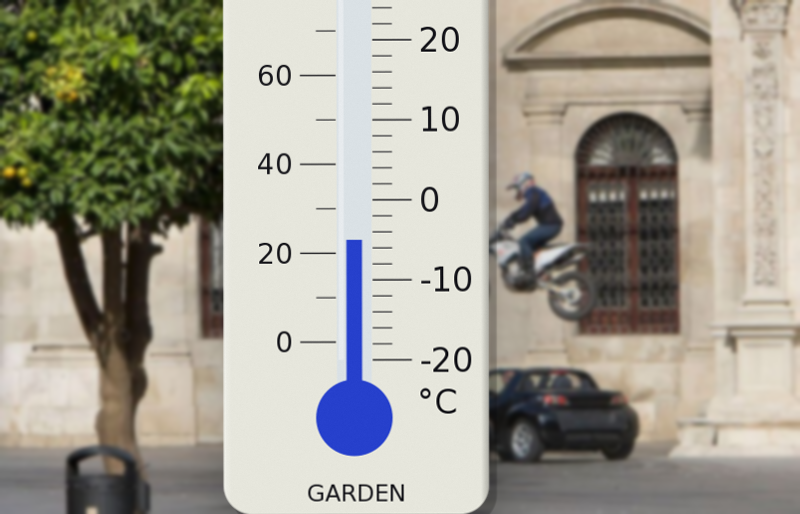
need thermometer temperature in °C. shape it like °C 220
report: °C -5
